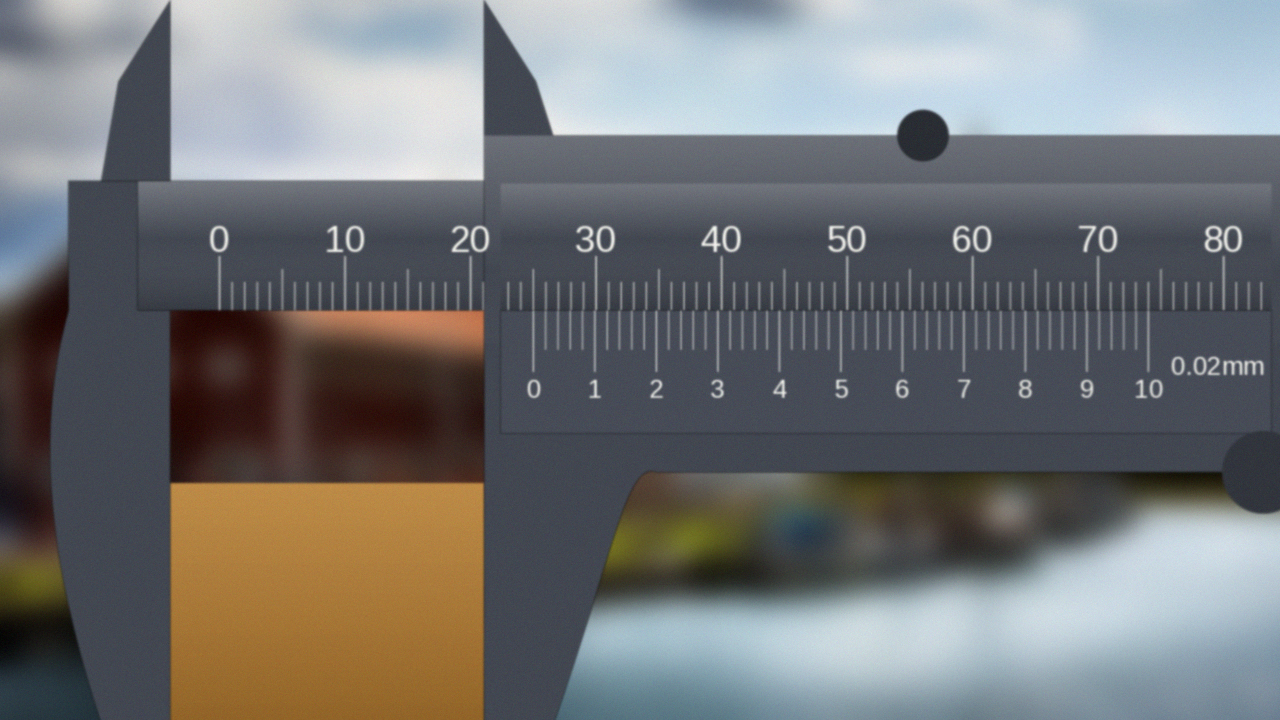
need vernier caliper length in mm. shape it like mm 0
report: mm 25.0
